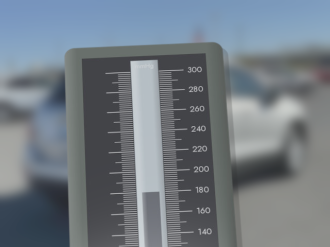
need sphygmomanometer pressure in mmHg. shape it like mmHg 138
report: mmHg 180
